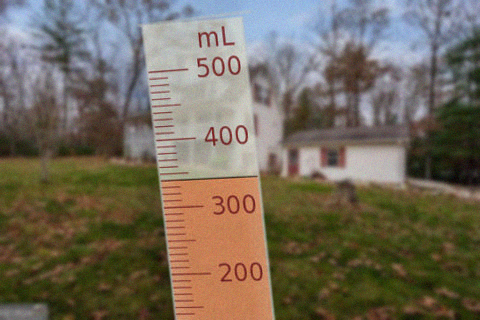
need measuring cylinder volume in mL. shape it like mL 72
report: mL 340
